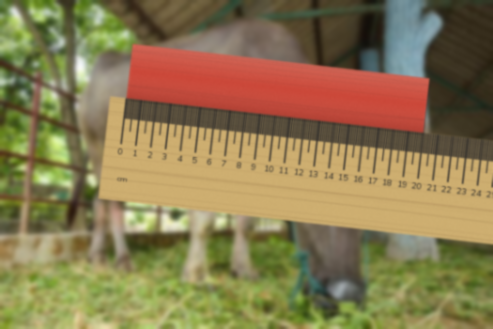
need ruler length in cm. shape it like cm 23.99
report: cm 20
